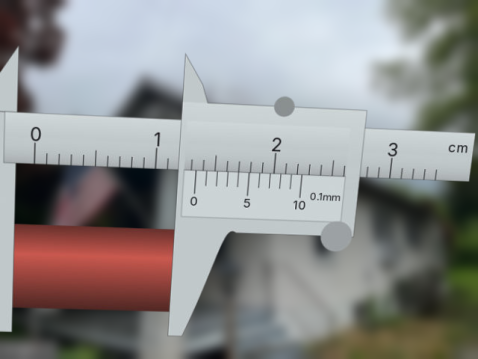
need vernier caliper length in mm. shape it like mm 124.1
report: mm 13.4
